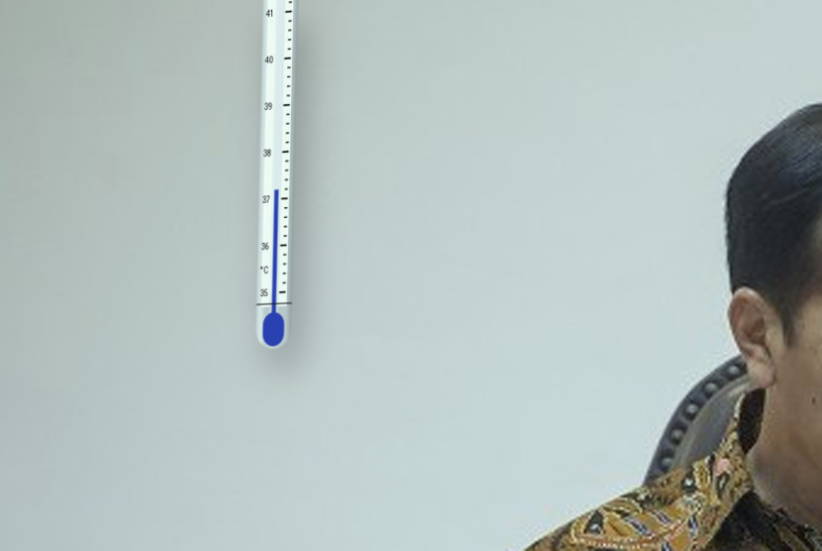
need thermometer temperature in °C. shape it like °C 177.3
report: °C 37.2
